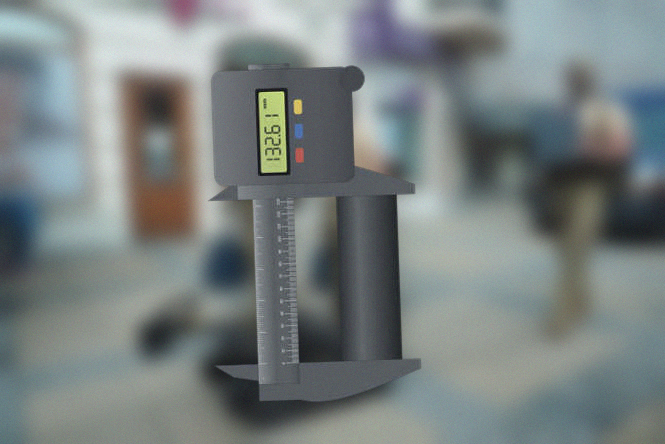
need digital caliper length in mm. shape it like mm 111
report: mm 132.61
